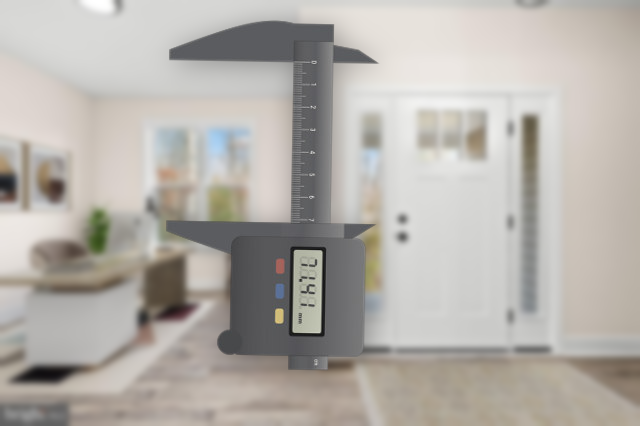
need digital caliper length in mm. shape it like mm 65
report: mm 71.41
